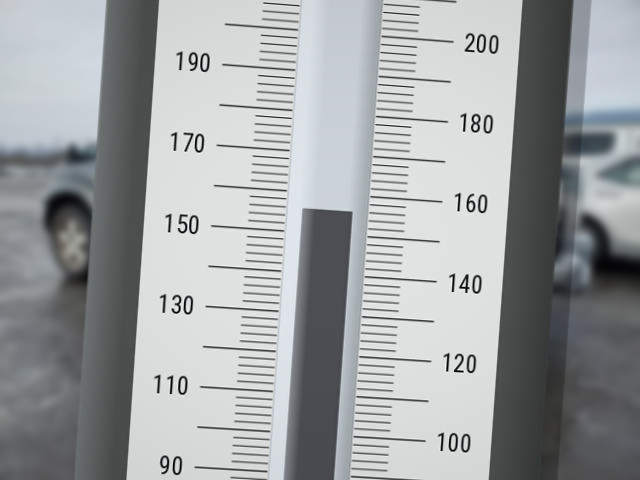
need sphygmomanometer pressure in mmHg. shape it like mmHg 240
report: mmHg 156
